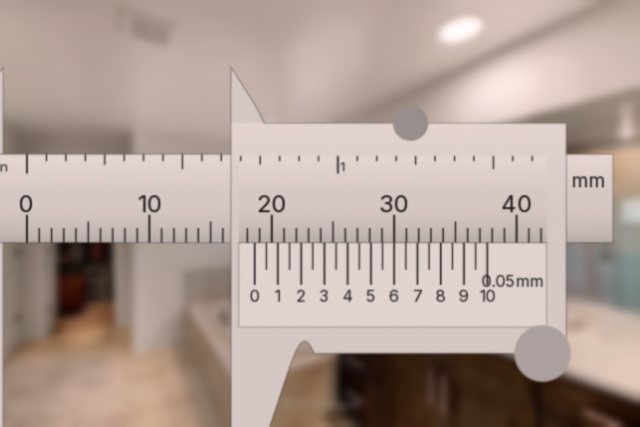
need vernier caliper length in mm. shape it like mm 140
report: mm 18.6
